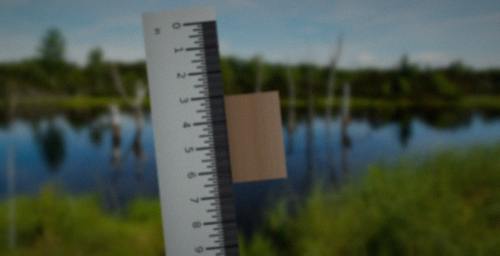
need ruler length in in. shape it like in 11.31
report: in 3.5
